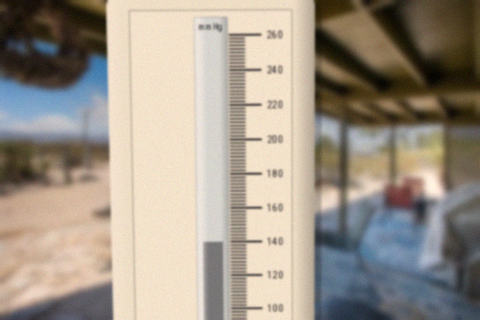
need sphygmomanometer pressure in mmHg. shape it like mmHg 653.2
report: mmHg 140
